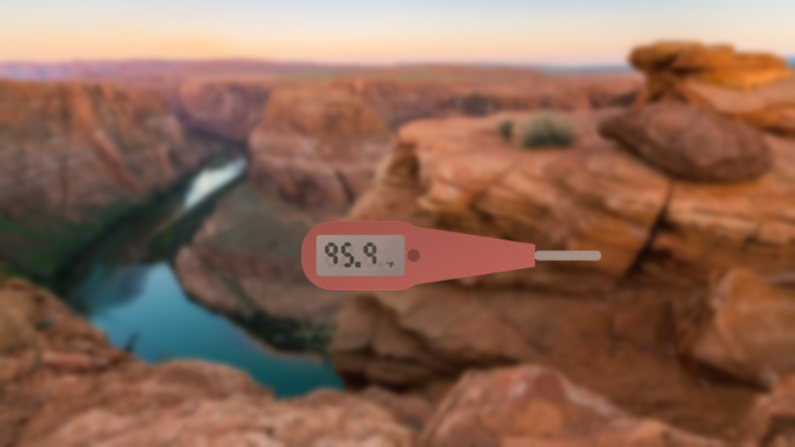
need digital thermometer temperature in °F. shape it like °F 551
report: °F 95.9
